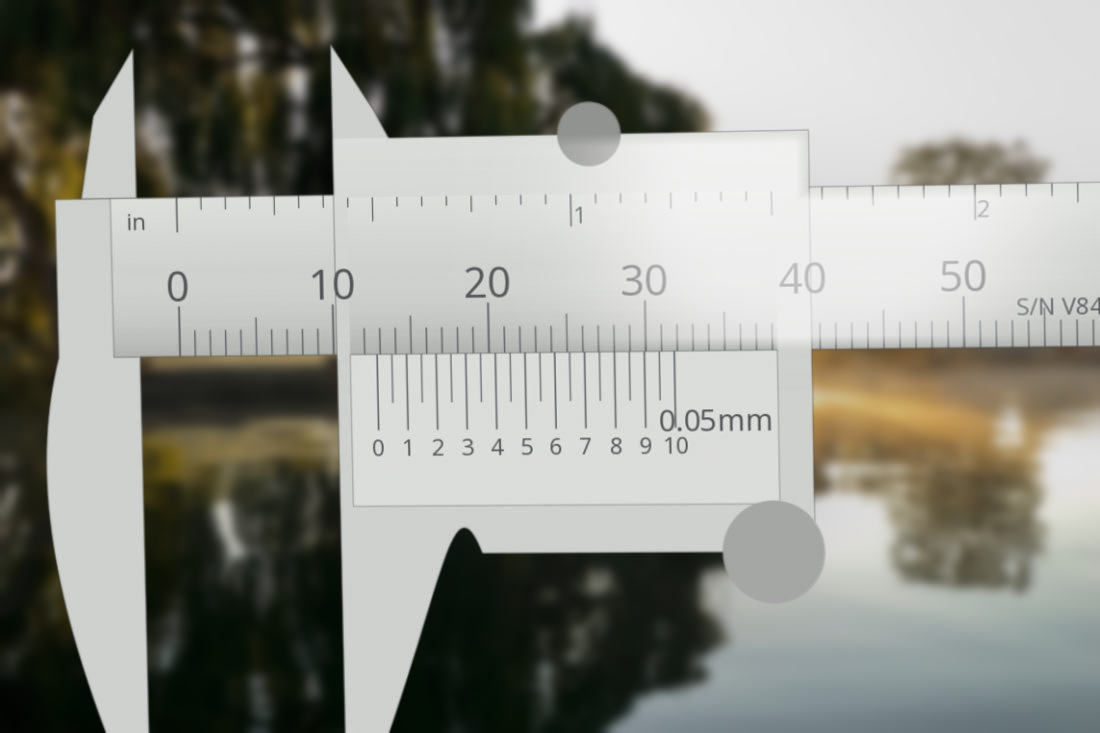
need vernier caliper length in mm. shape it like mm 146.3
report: mm 12.8
